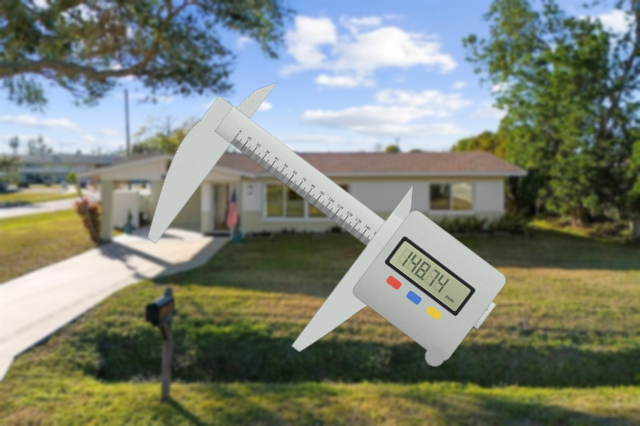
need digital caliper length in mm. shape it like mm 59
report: mm 148.74
